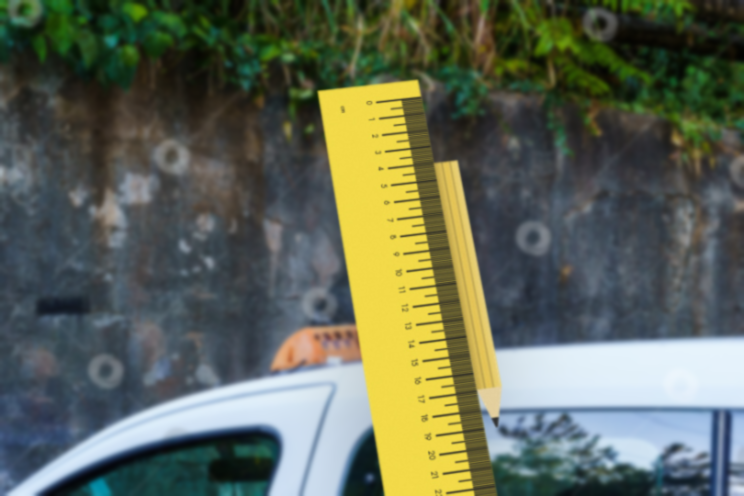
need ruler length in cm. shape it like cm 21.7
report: cm 15
